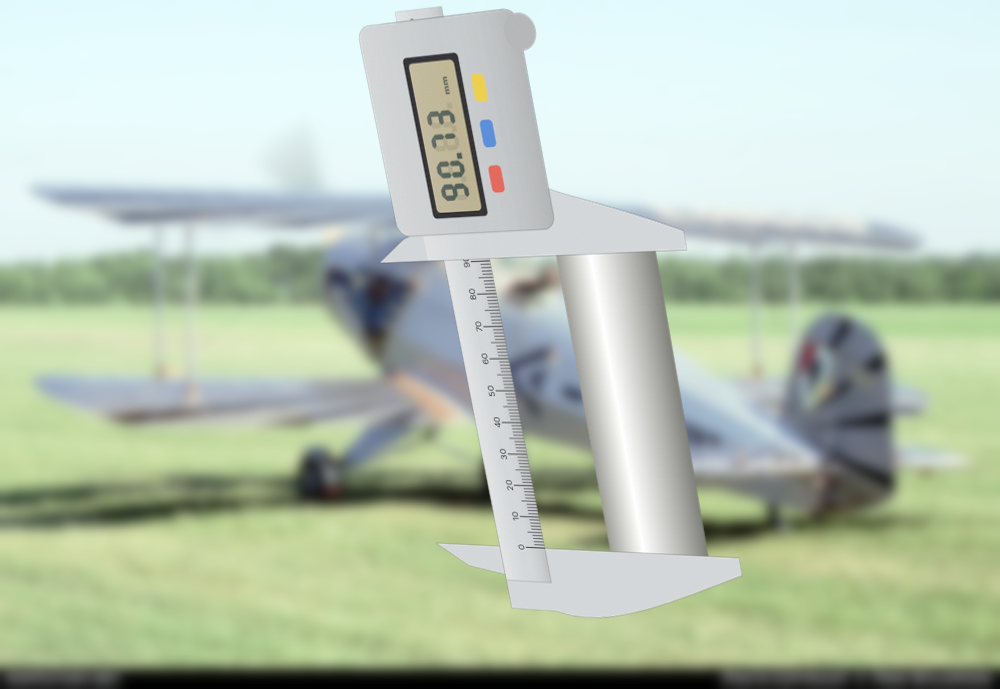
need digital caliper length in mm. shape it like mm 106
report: mm 90.73
